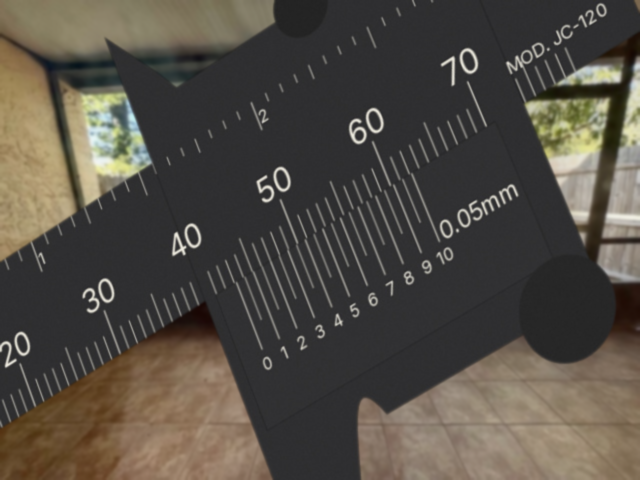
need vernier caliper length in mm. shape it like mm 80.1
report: mm 43.2
